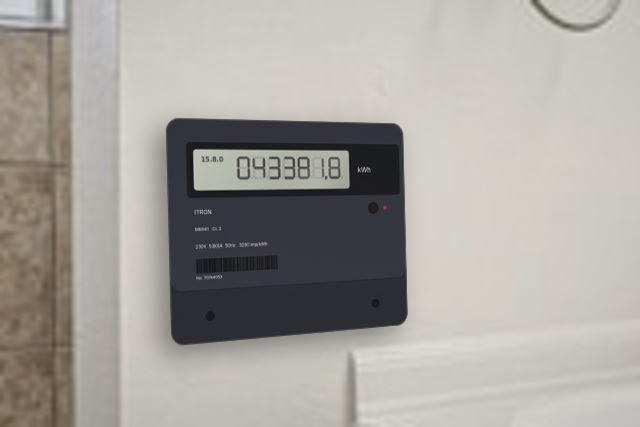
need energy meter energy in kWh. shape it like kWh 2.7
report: kWh 43381.8
